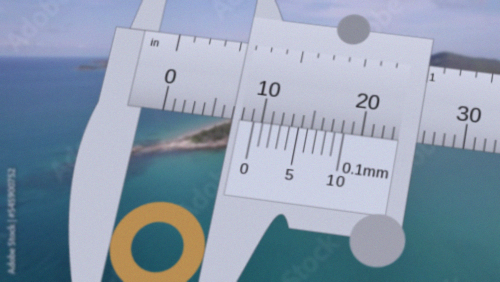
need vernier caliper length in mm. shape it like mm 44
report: mm 9.2
